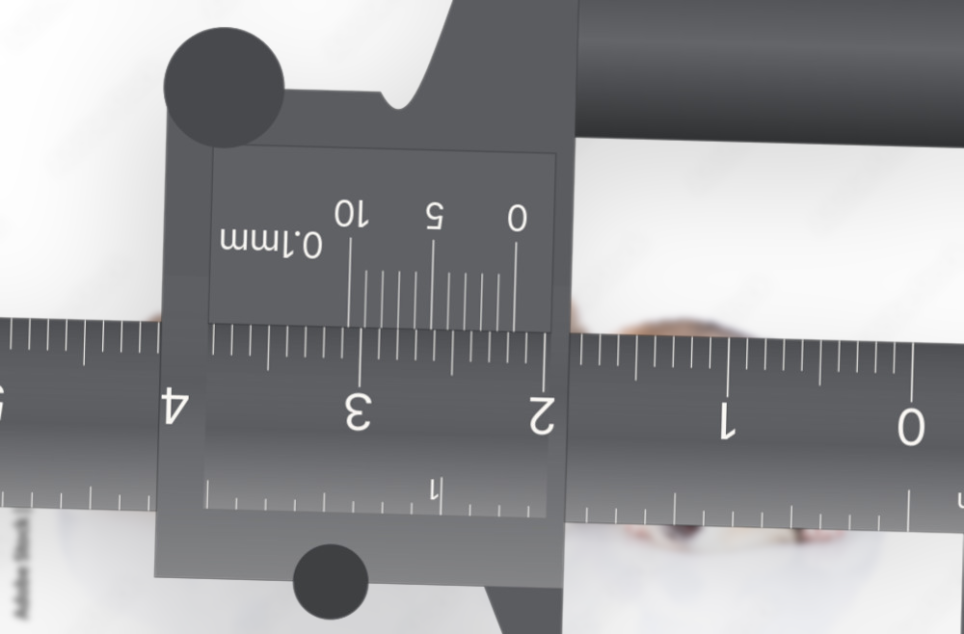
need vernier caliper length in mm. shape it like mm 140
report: mm 21.7
